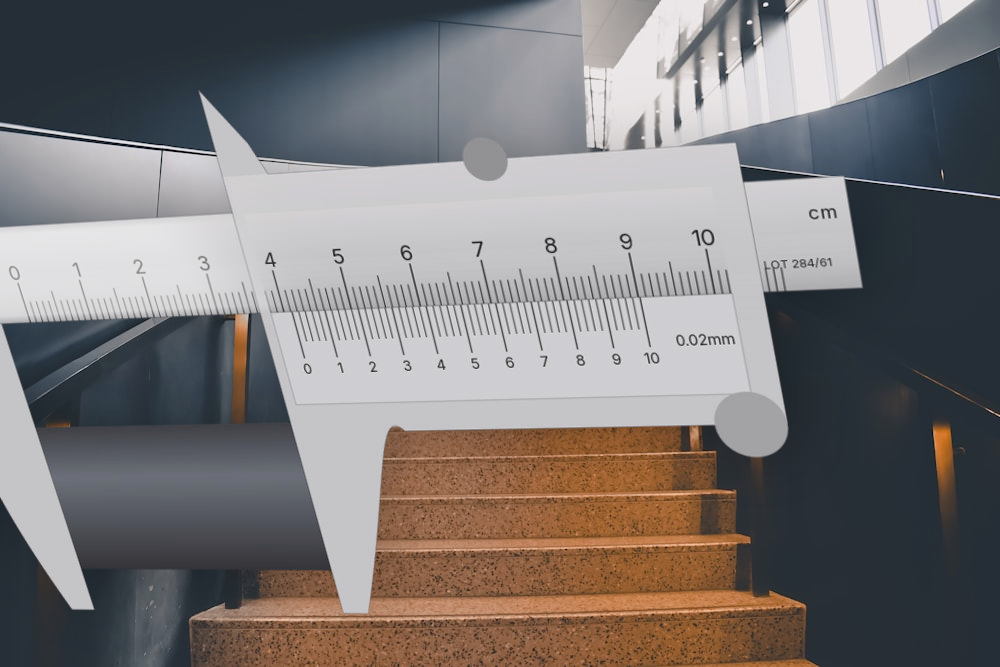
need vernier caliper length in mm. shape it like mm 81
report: mm 41.2
